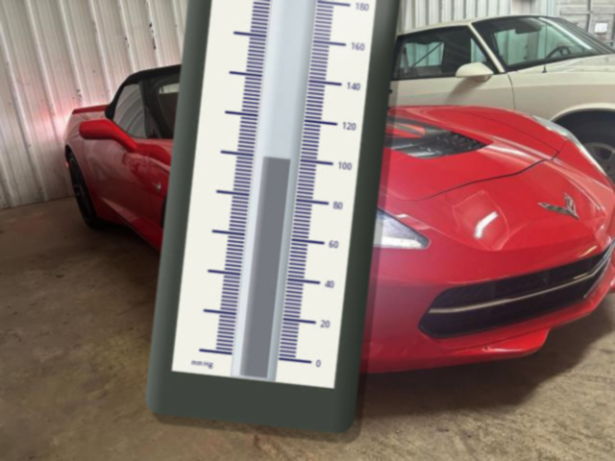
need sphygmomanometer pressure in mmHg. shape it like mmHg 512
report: mmHg 100
